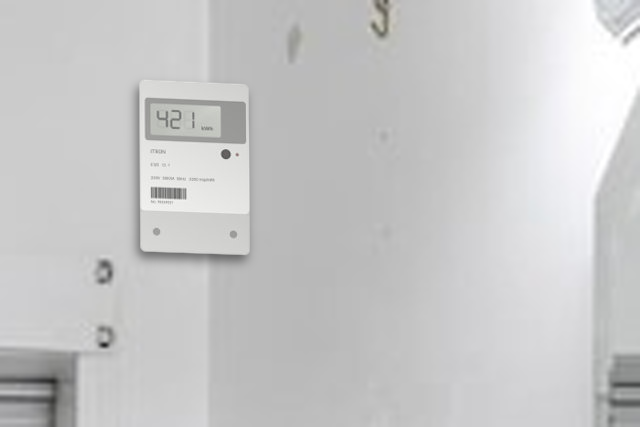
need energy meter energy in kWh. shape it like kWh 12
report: kWh 421
